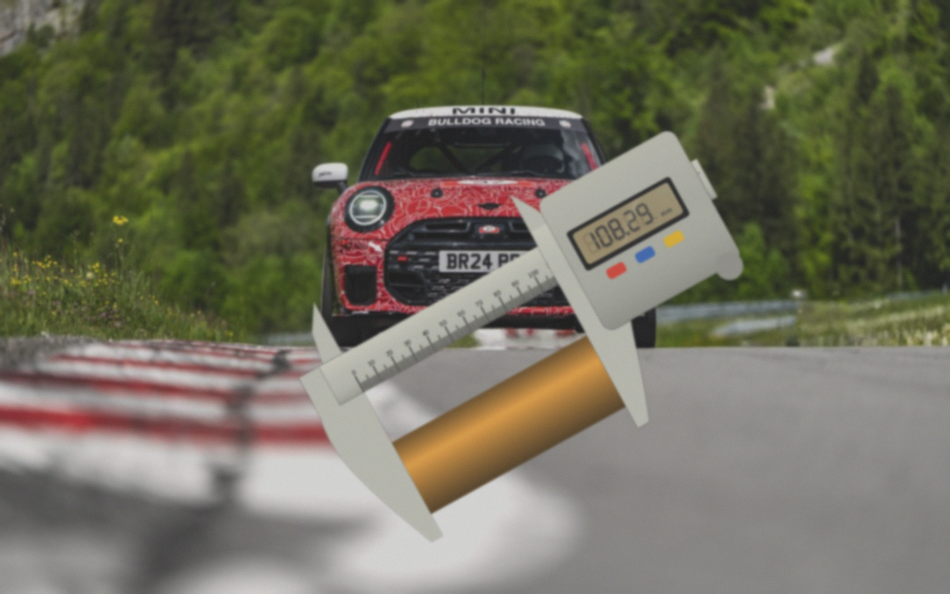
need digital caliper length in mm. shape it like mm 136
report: mm 108.29
